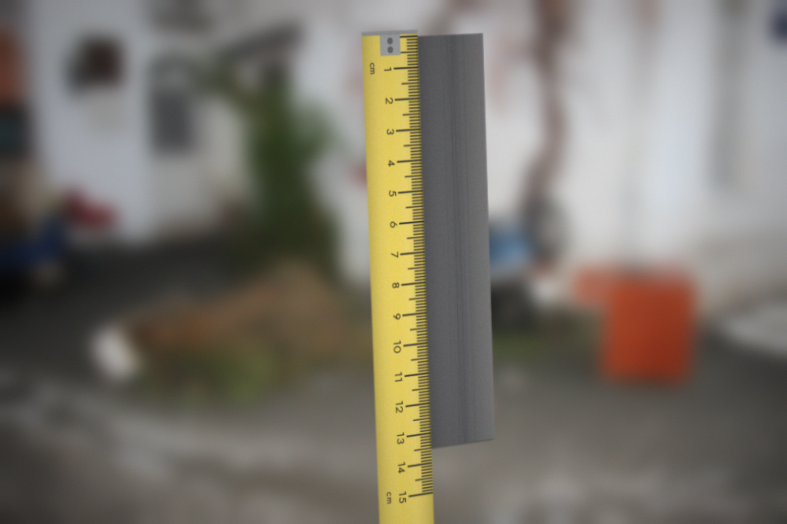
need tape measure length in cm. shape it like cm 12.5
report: cm 13.5
